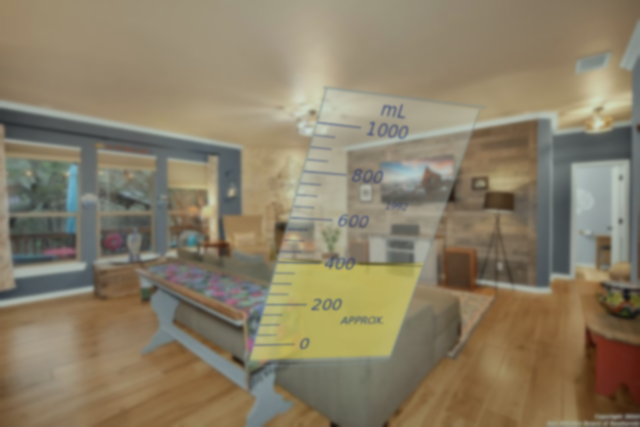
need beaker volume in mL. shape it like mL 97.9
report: mL 400
